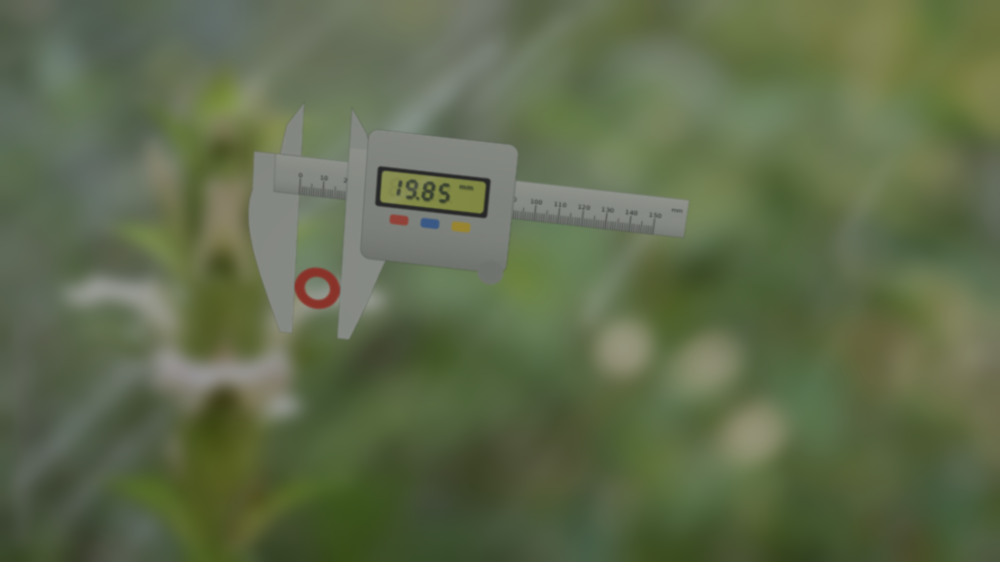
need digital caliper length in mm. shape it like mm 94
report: mm 19.85
